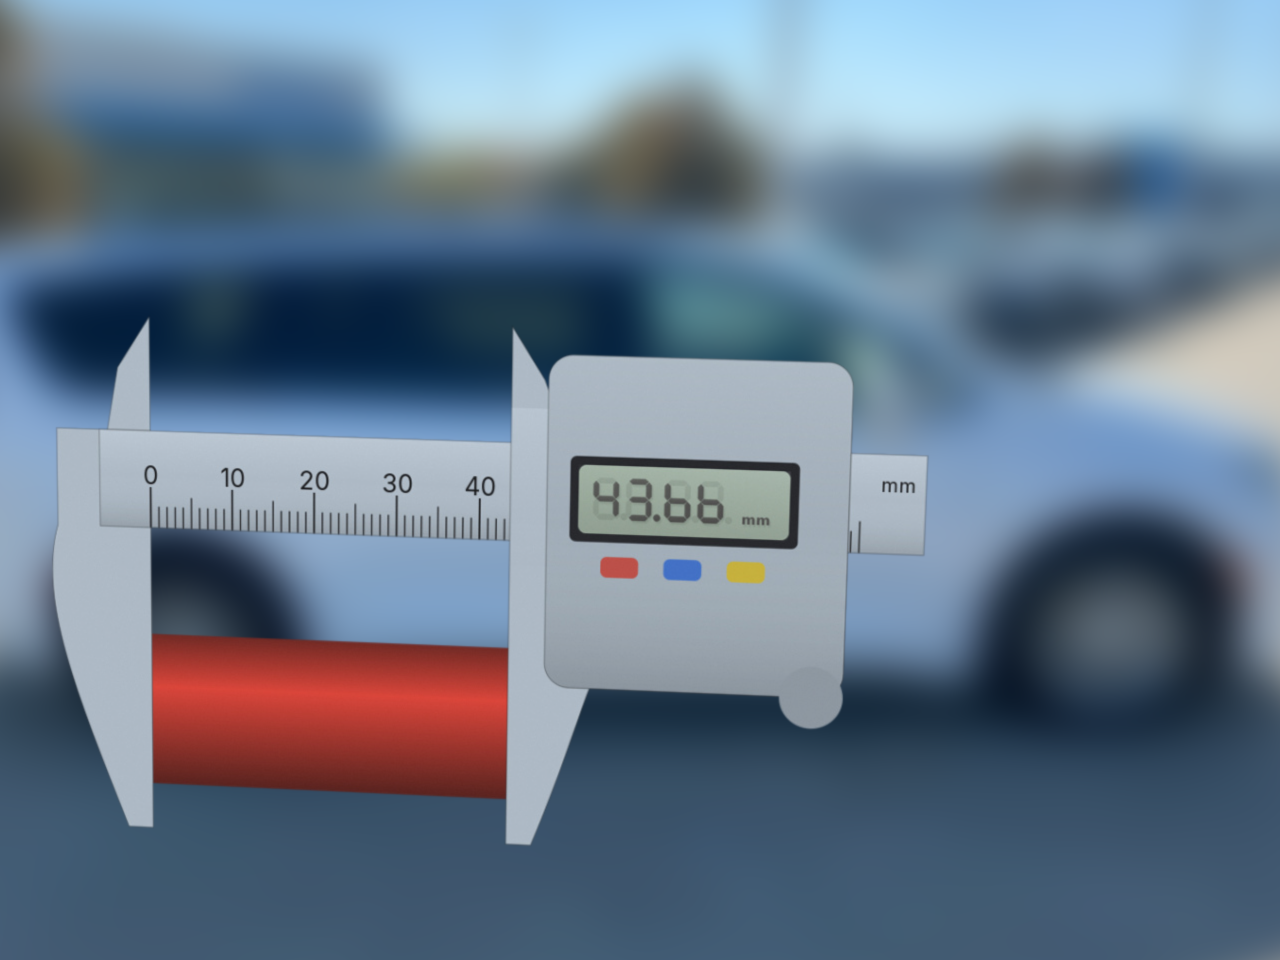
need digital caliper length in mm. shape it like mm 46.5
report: mm 43.66
